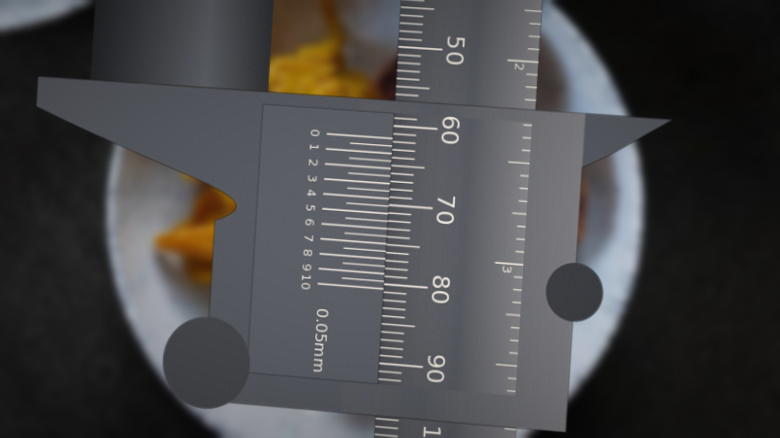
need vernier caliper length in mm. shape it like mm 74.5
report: mm 61.6
